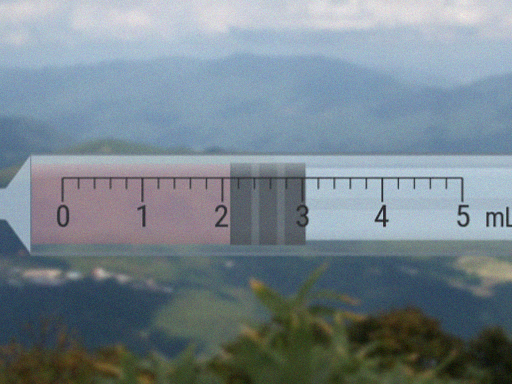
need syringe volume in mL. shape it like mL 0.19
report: mL 2.1
